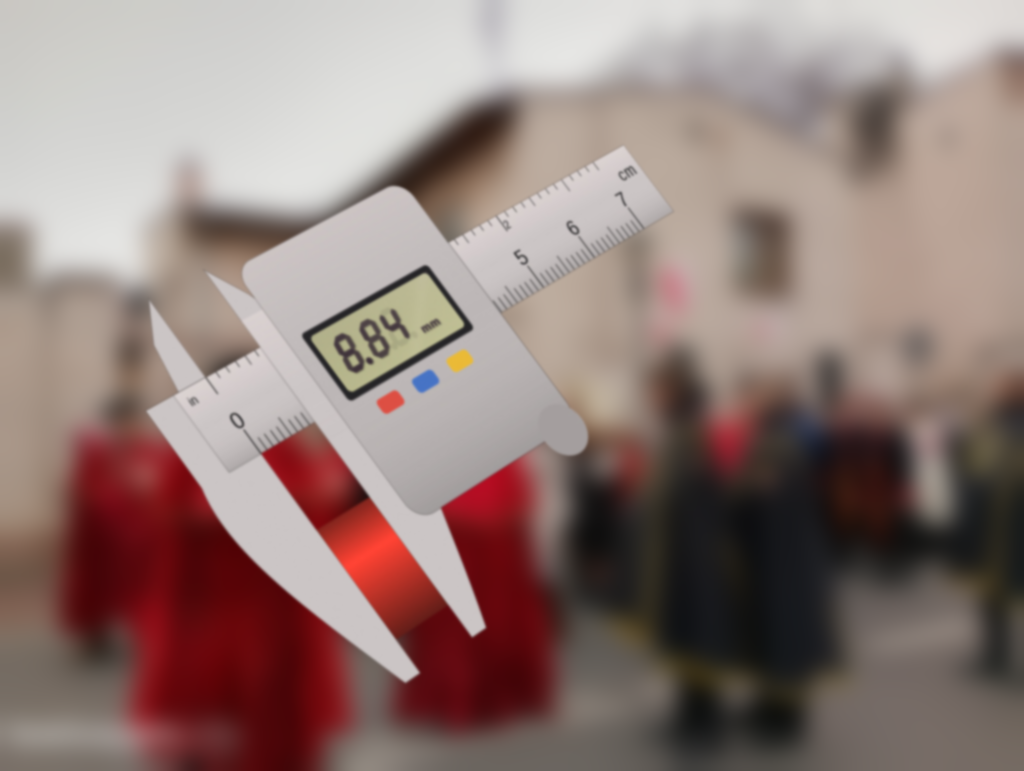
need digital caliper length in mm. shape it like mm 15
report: mm 8.84
